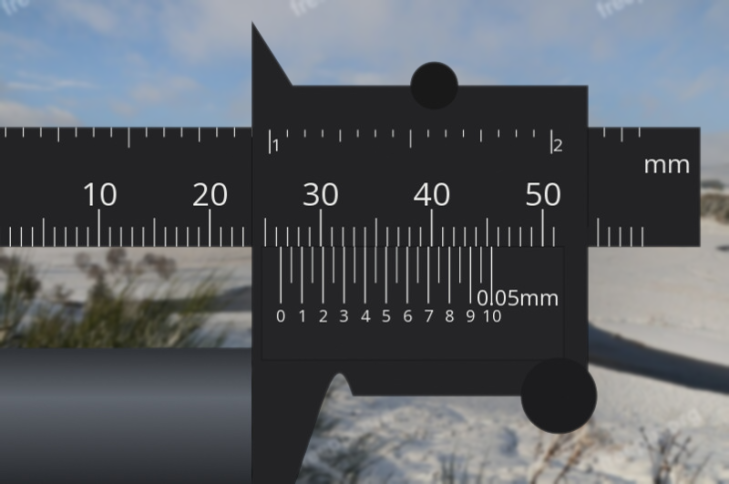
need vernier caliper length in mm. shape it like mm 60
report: mm 26.4
